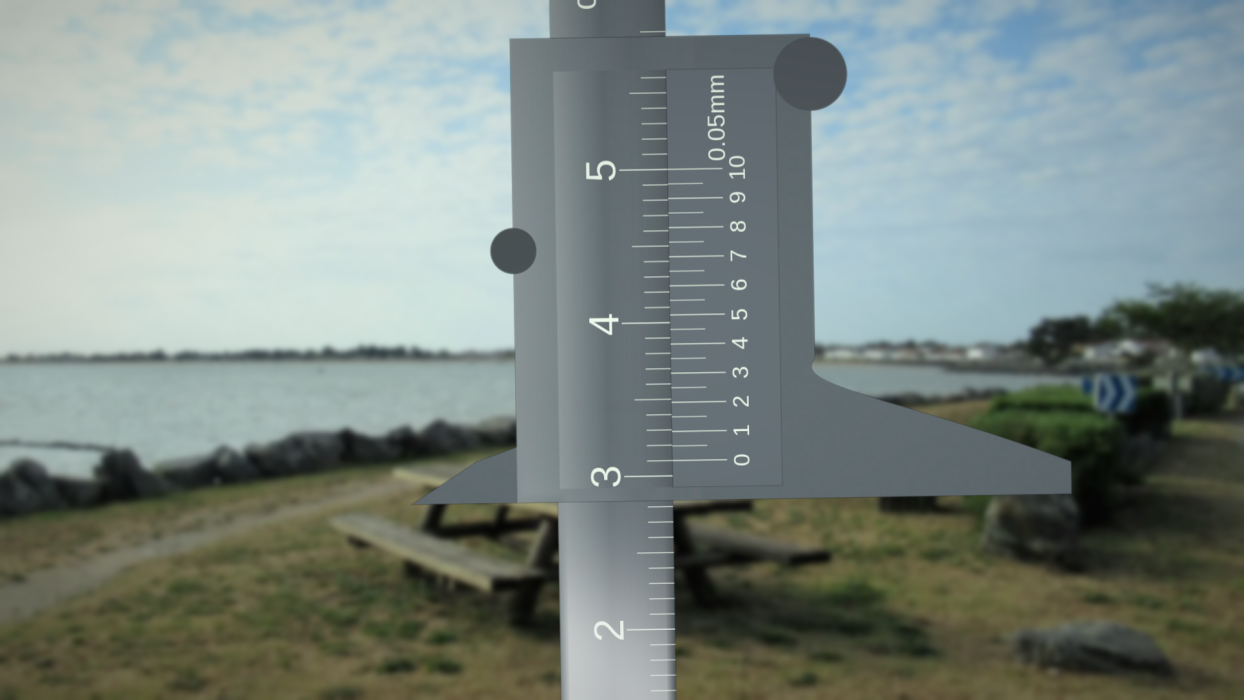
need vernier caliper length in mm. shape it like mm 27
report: mm 31.0
